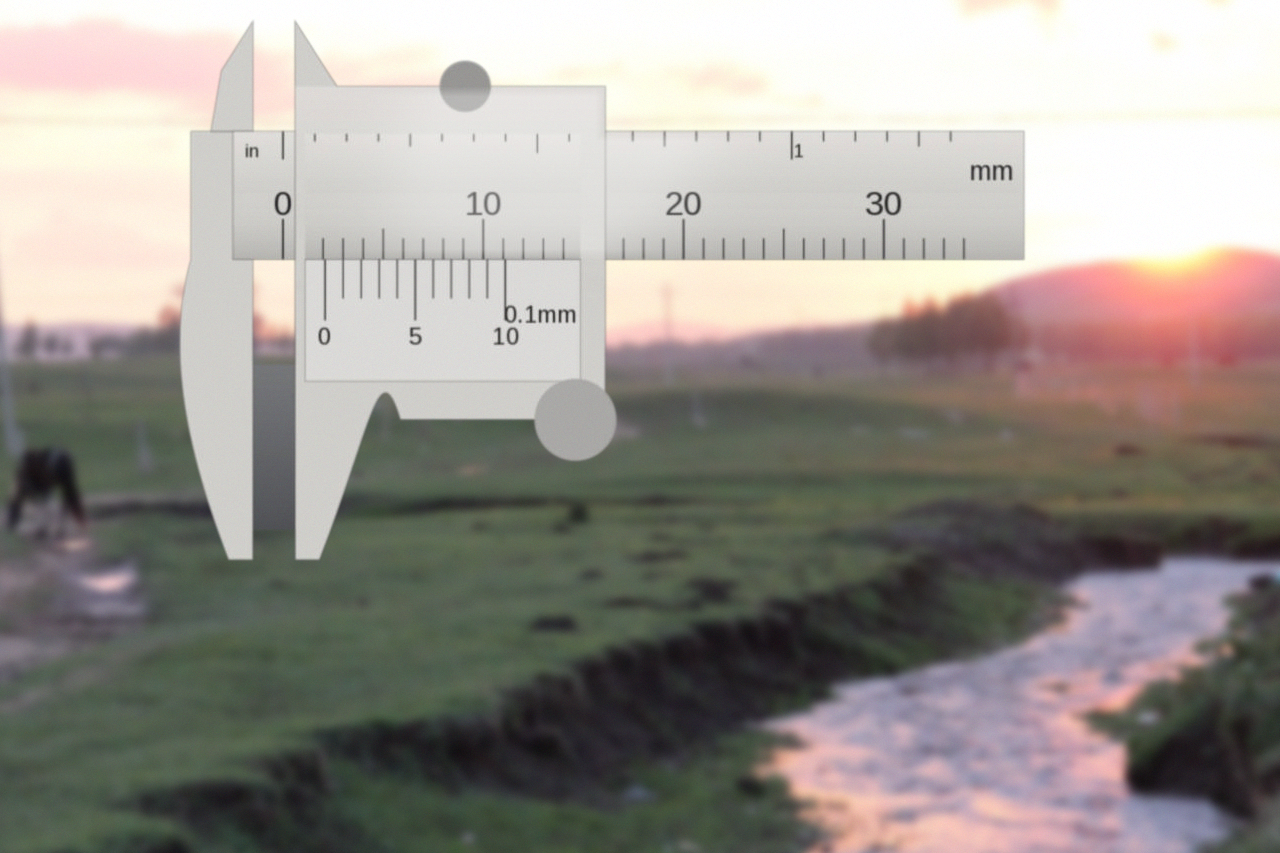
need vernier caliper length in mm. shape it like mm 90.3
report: mm 2.1
